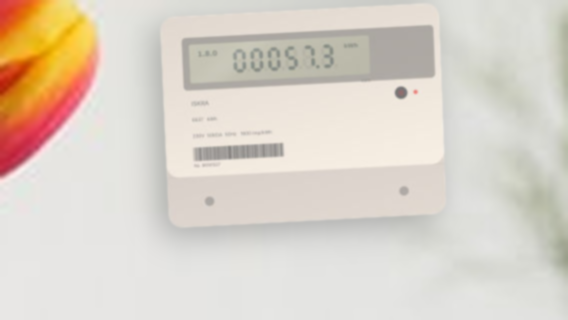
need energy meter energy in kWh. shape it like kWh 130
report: kWh 57.3
